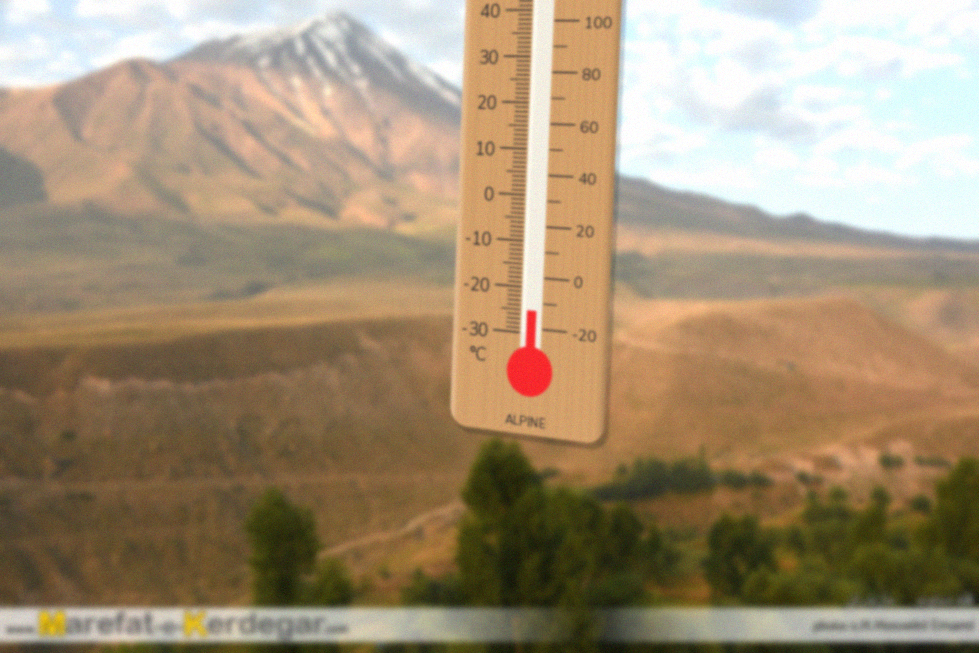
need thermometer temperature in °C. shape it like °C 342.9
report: °C -25
